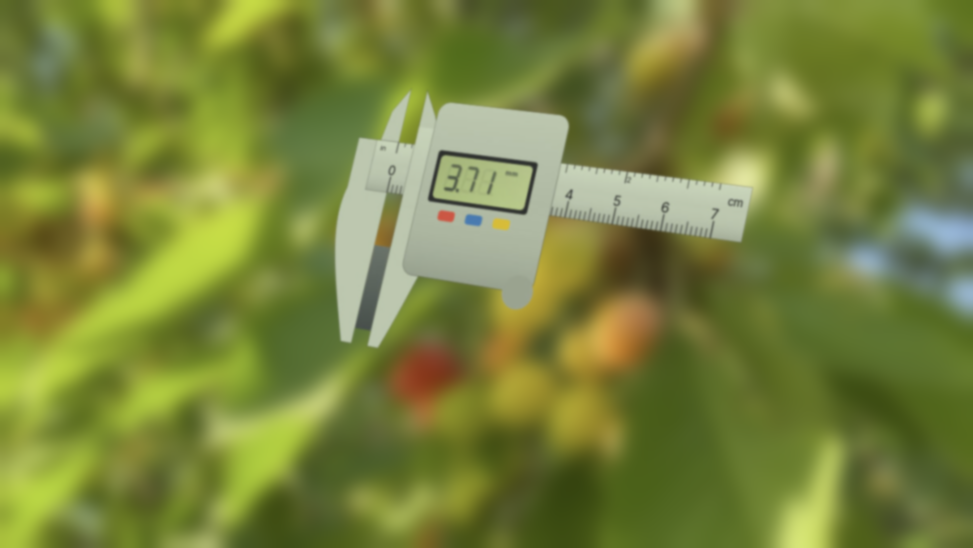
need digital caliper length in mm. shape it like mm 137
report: mm 3.71
